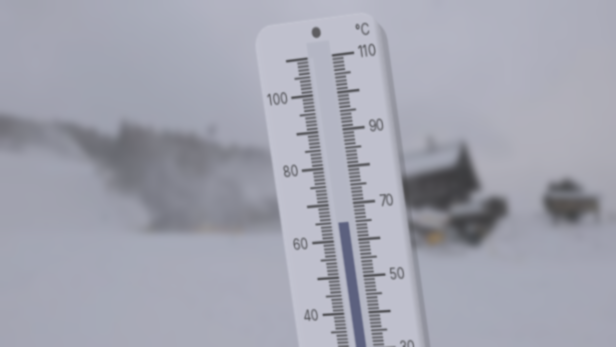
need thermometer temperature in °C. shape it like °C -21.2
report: °C 65
